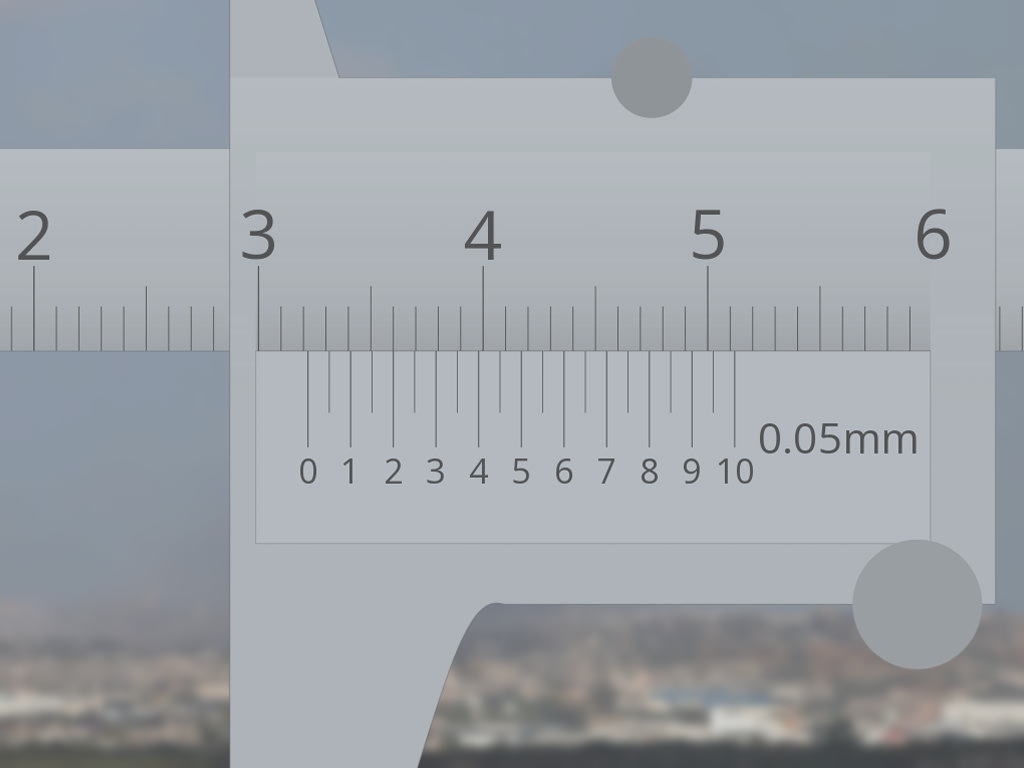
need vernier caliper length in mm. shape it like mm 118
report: mm 32.2
